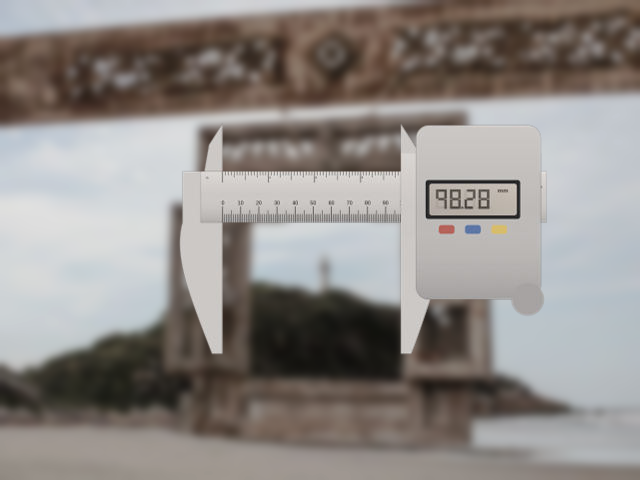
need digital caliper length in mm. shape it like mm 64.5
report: mm 98.28
